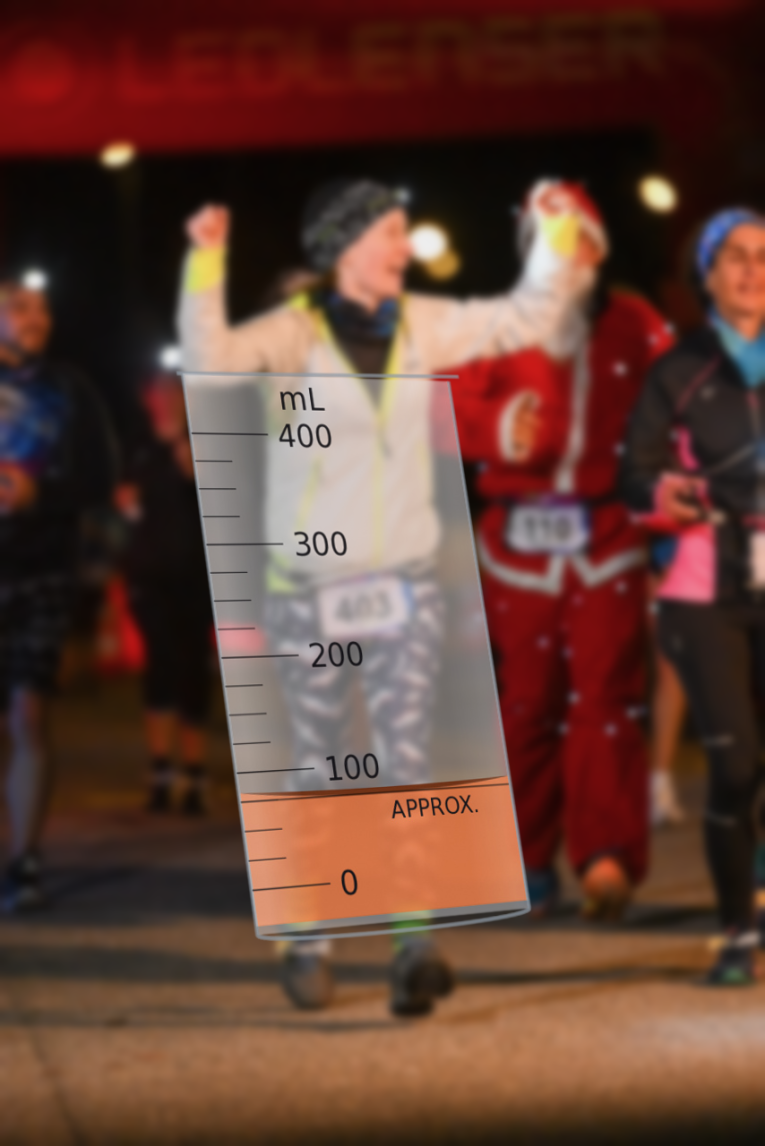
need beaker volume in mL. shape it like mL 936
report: mL 75
